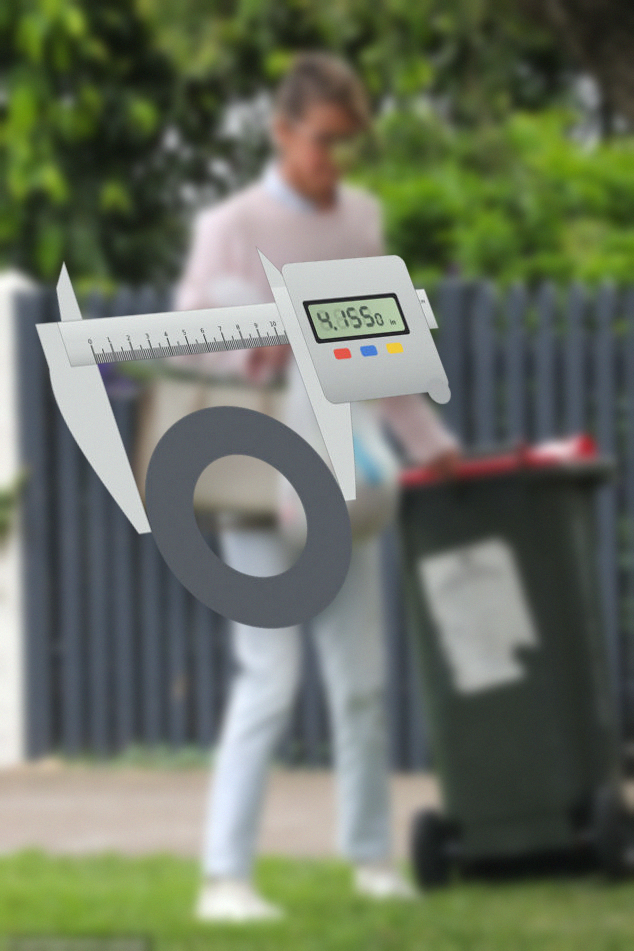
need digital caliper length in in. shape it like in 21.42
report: in 4.1550
